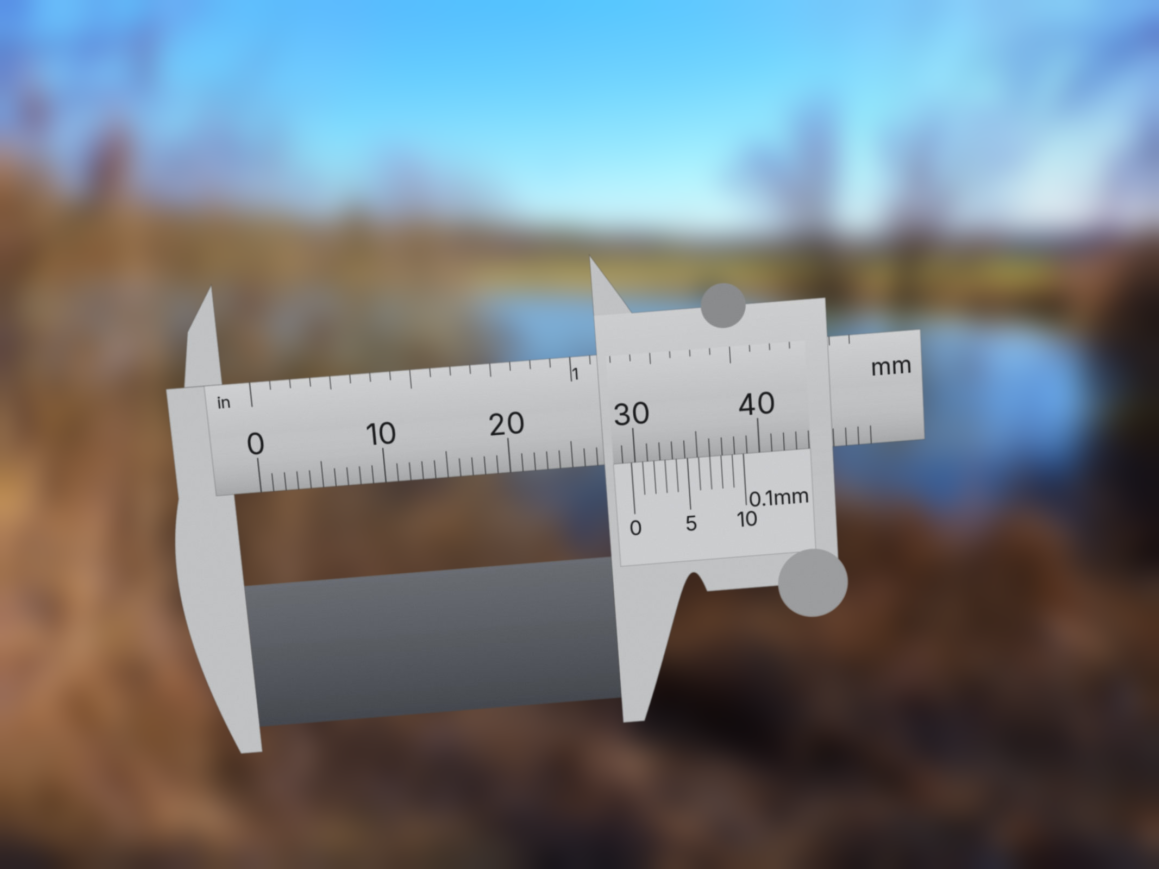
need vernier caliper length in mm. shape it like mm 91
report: mm 29.7
